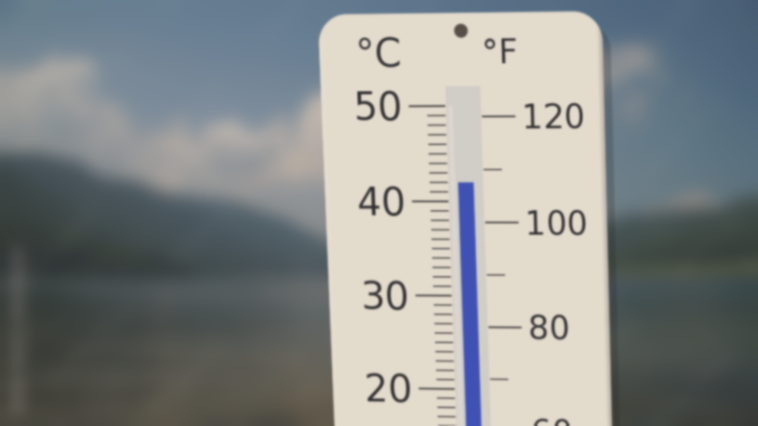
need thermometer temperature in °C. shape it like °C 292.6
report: °C 42
